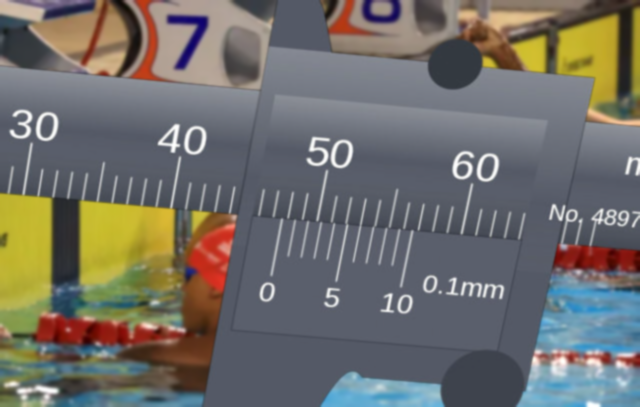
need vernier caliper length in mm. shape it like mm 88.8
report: mm 47.6
